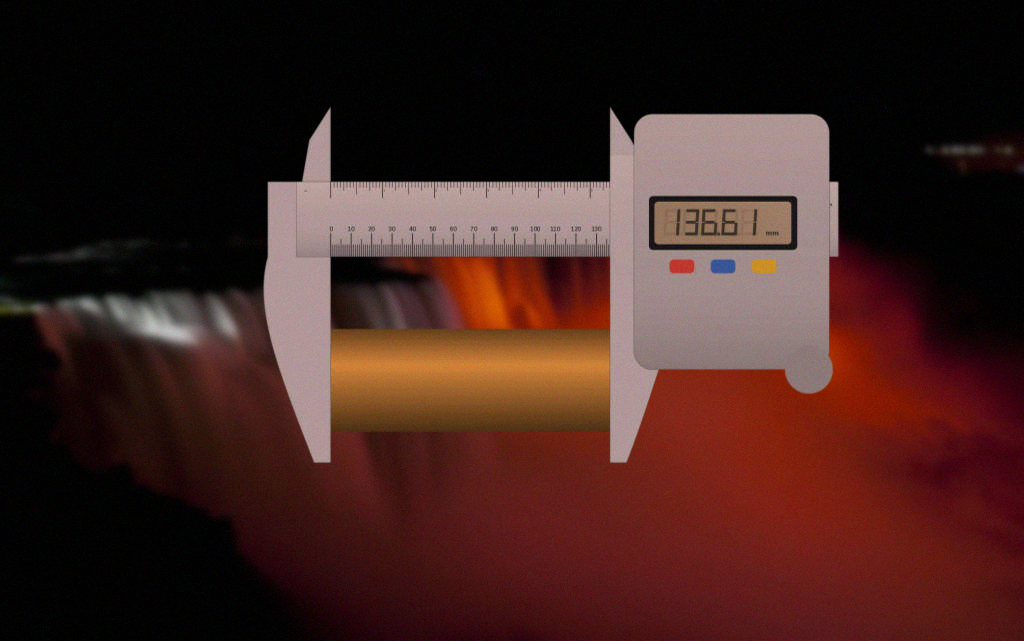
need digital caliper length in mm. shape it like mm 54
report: mm 136.61
